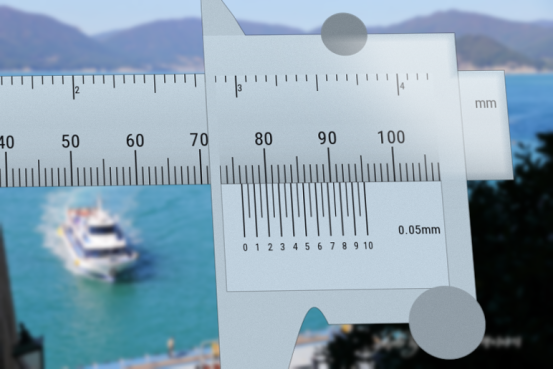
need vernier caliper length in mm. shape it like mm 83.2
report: mm 76.2
